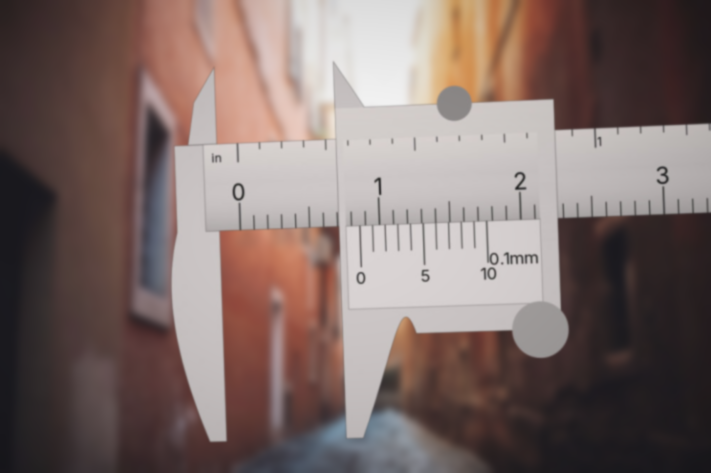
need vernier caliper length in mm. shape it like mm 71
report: mm 8.6
